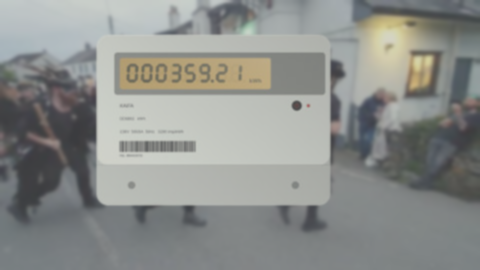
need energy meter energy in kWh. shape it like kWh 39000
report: kWh 359.21
